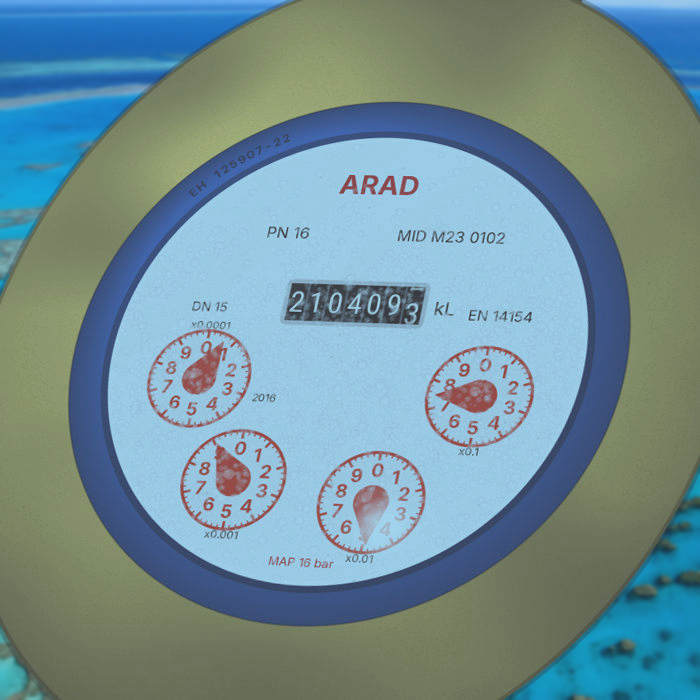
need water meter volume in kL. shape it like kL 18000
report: kL 2104092.7490
